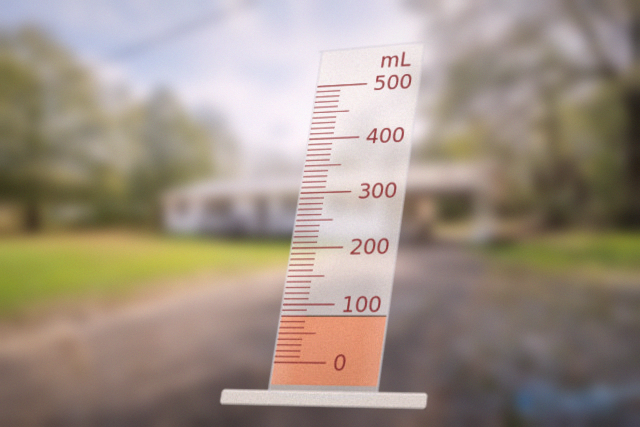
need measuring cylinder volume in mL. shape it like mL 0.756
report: mL 80
